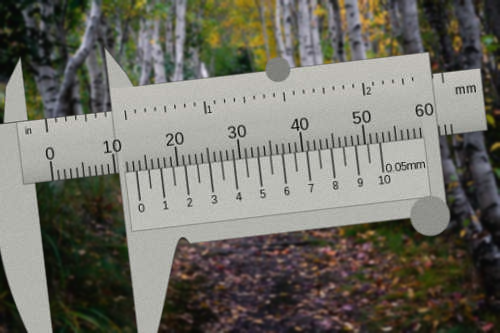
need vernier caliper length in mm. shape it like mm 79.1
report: mm 13.4
